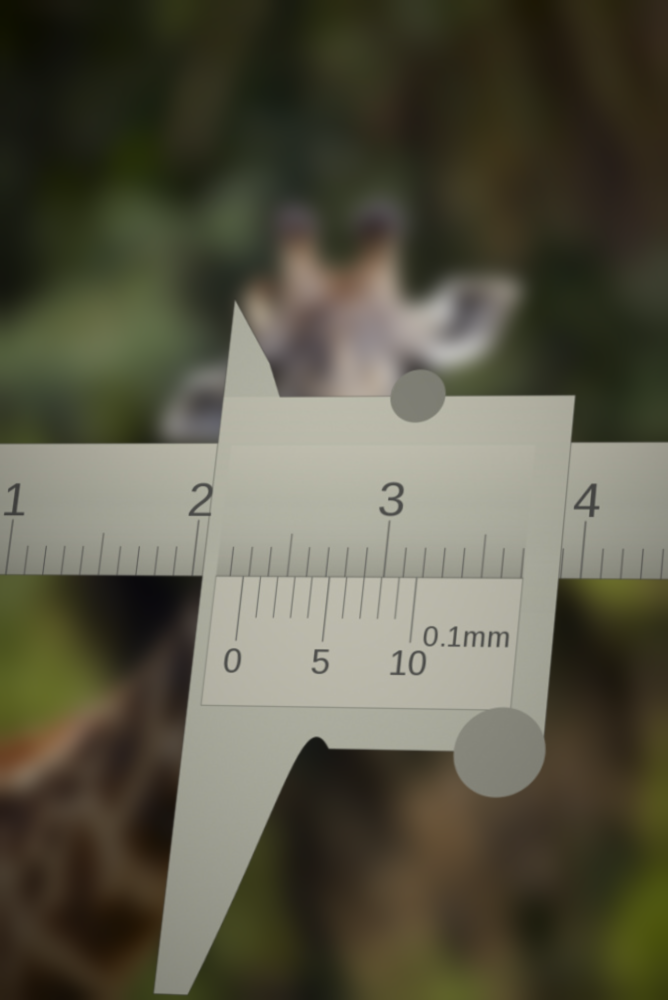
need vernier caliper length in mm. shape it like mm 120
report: mm 22.7
